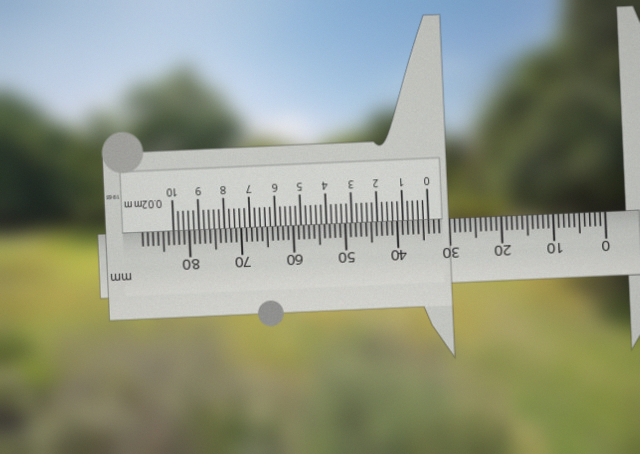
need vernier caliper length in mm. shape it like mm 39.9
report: mm 34.0
